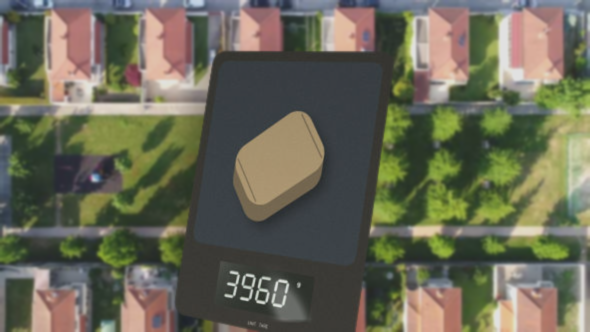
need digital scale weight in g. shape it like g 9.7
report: g 3960
